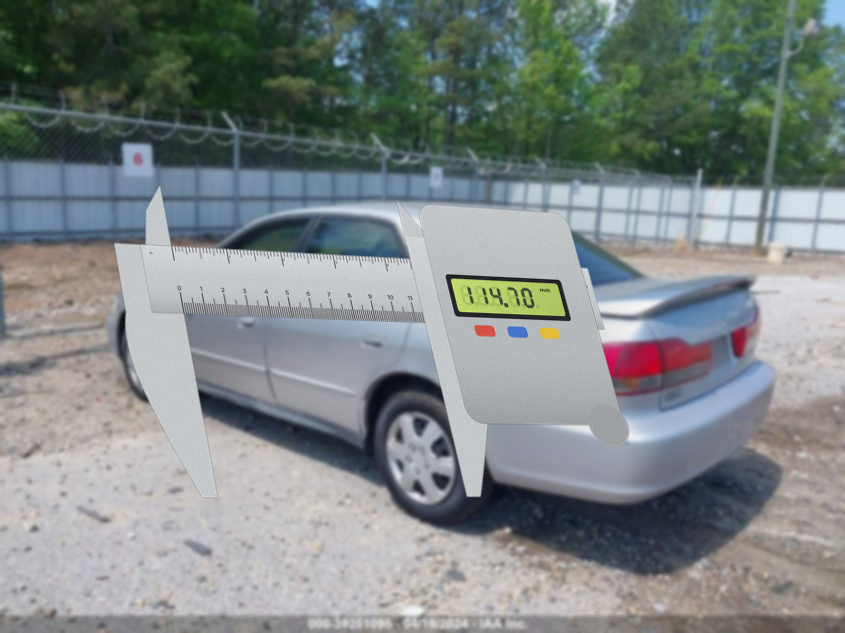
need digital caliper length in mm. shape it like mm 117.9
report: mm 114.70
